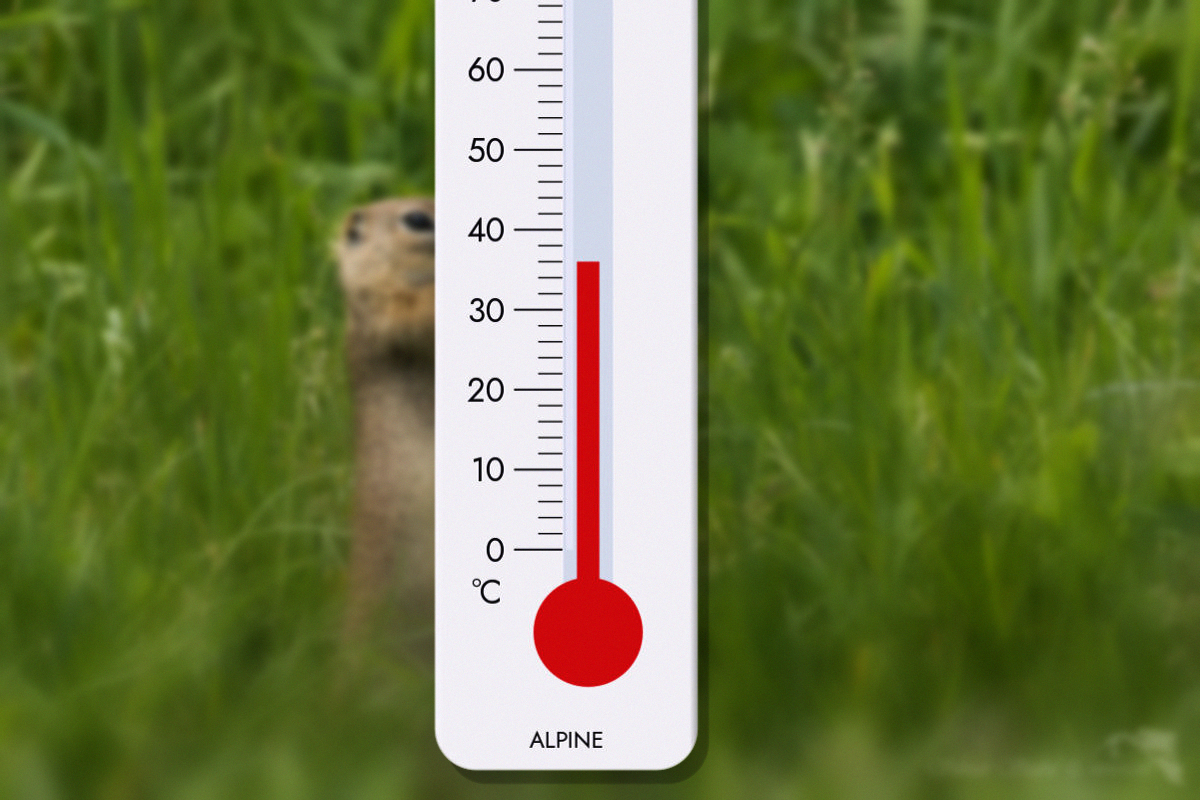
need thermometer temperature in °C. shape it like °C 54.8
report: °C 36
